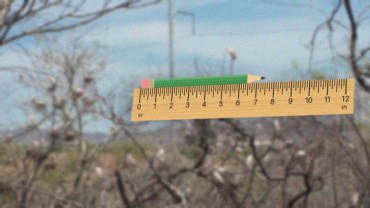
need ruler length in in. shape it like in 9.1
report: in 7.5
